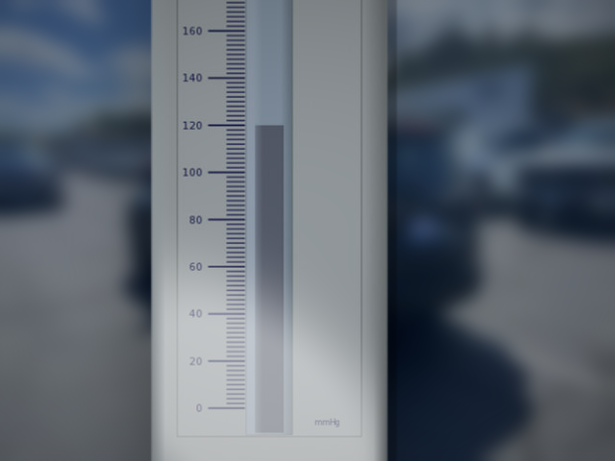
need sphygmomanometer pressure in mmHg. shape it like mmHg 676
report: mmHg 120
